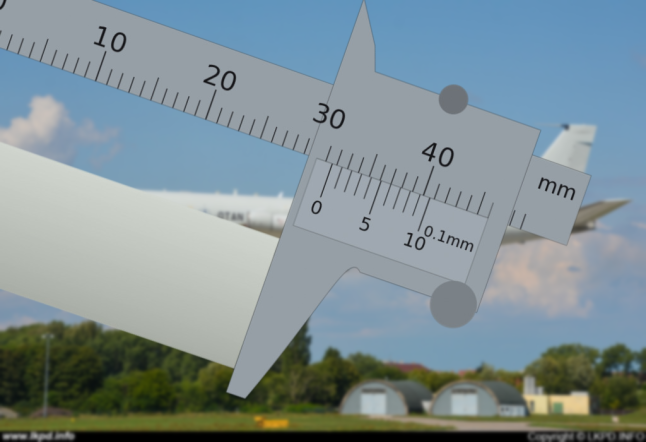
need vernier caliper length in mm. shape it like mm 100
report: mm 31.6
